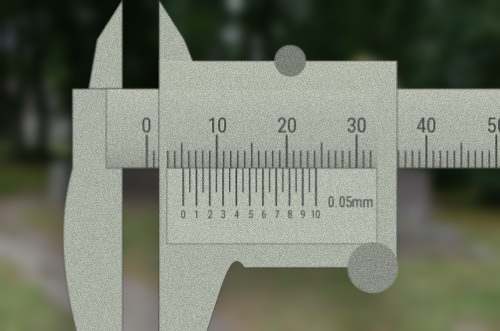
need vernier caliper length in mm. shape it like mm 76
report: mm 5.2
